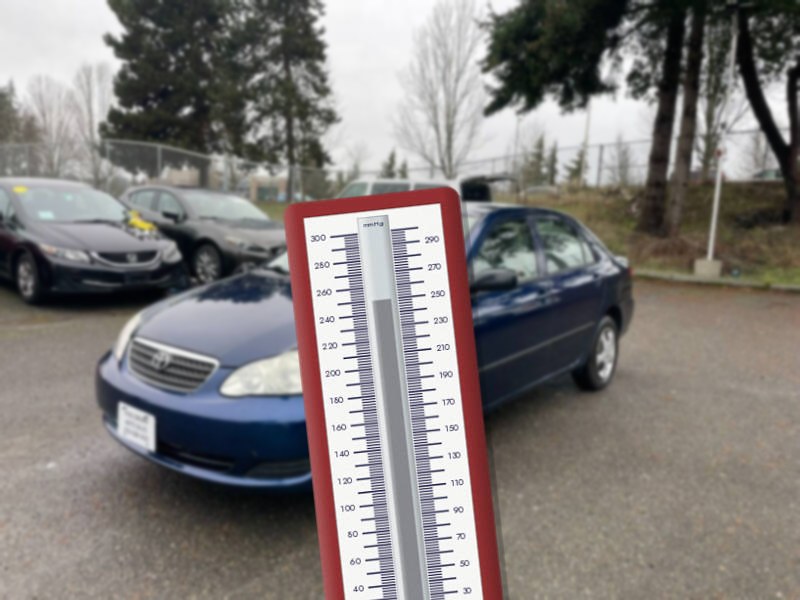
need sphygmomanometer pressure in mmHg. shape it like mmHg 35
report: mmHg 250
